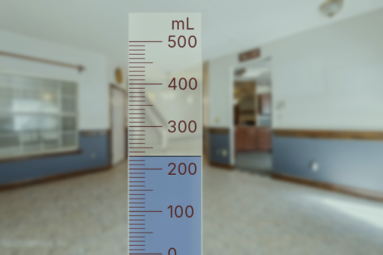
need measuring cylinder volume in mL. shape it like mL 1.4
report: mL 230
